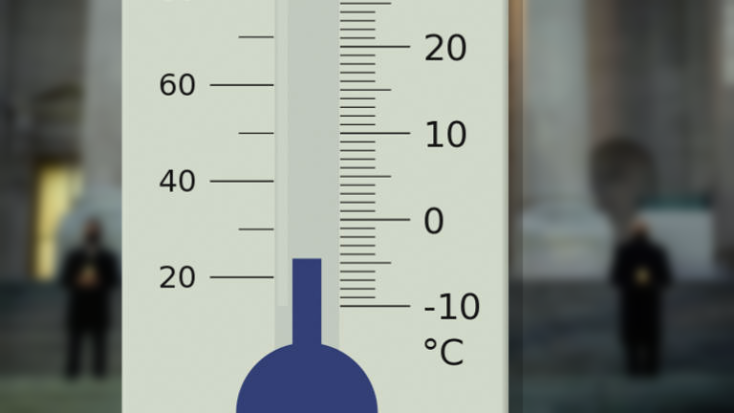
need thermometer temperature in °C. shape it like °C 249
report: °C -4.5
